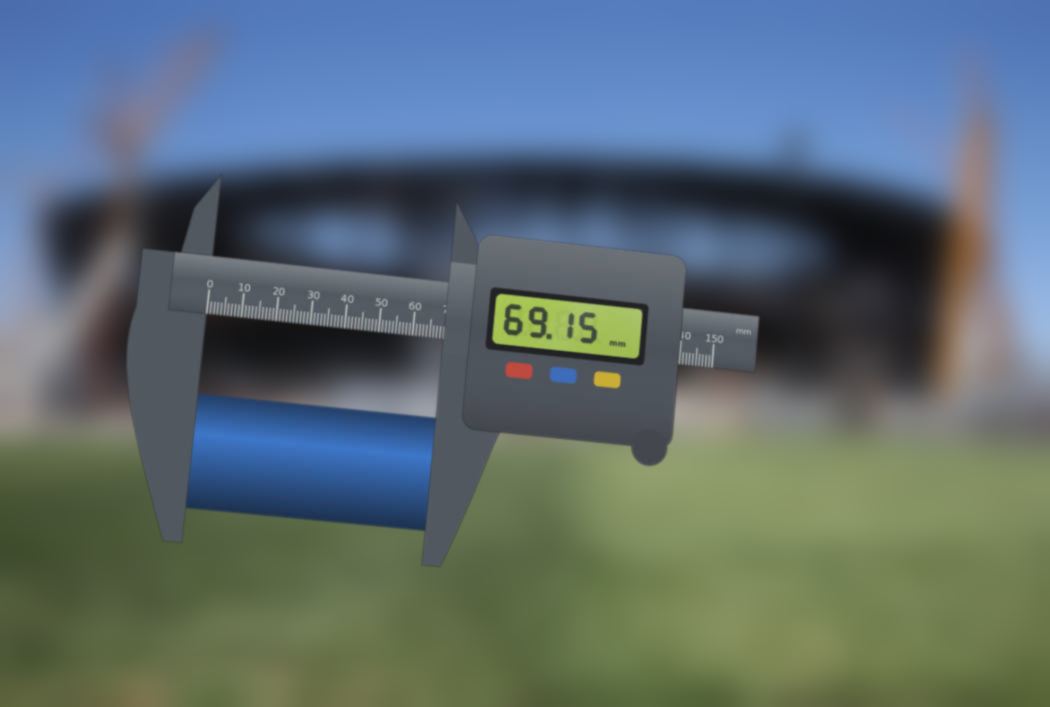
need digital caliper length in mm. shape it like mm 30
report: mm 69.15
